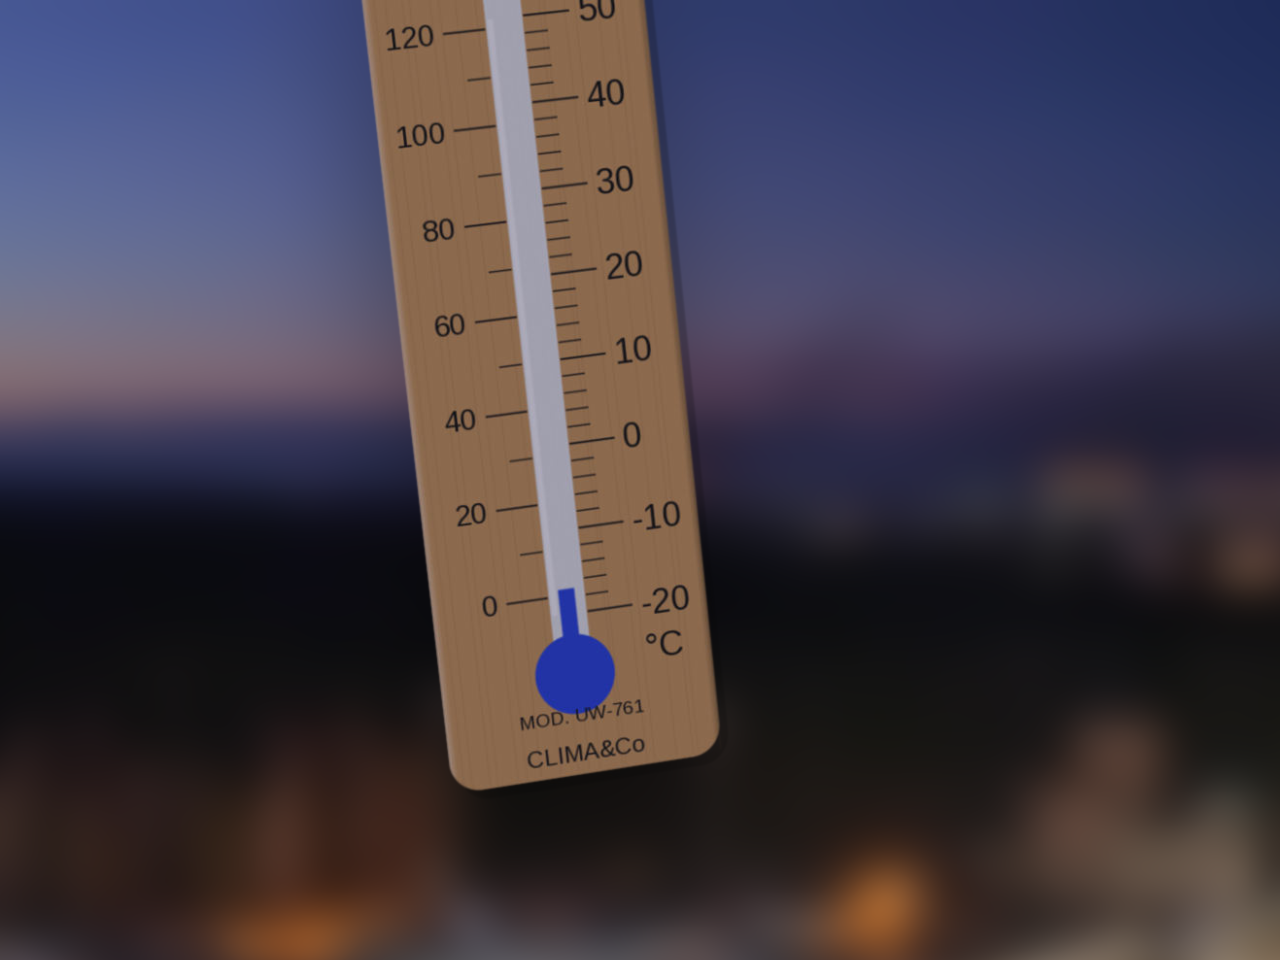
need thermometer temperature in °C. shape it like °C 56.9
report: °C -17
